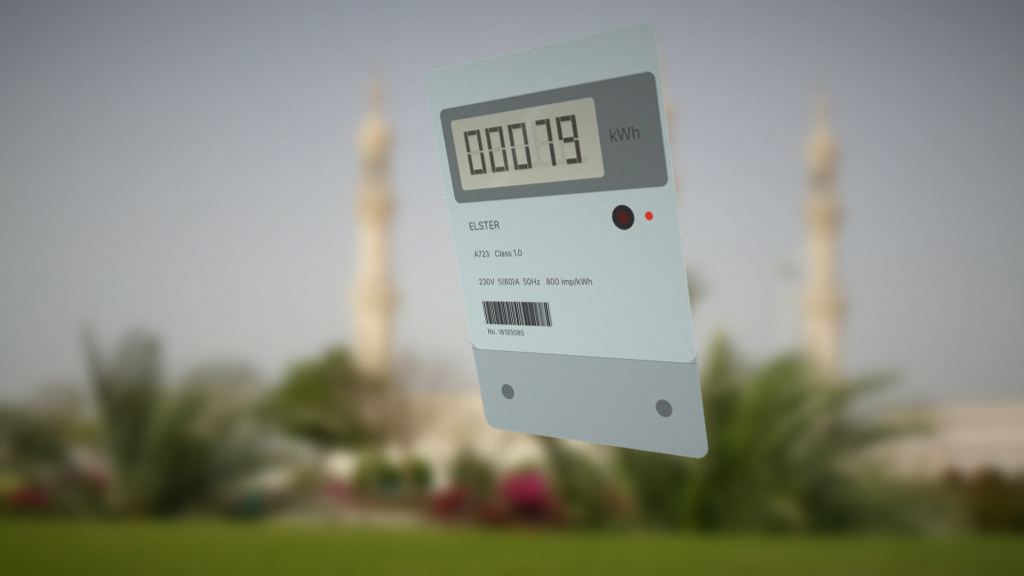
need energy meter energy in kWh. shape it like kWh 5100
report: kWh 79
